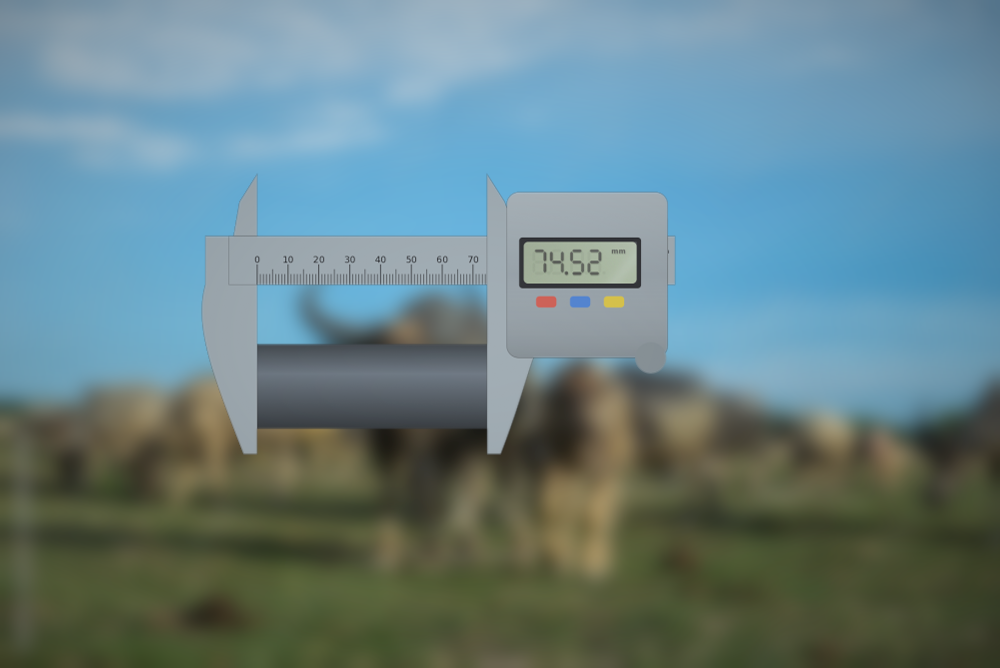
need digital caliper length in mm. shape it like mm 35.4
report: mm 74.52
